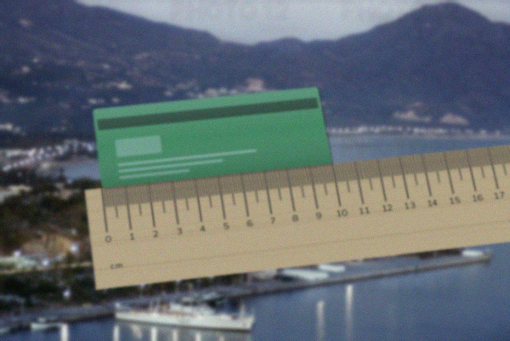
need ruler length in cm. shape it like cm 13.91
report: cm 10
